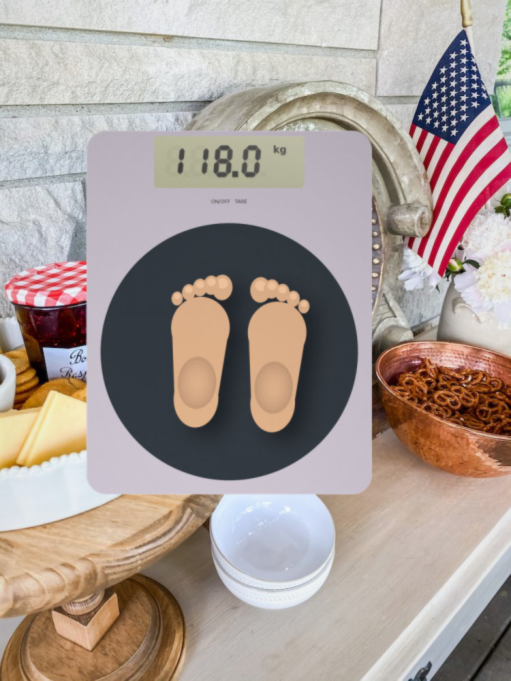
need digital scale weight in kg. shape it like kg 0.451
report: kg 118.0
